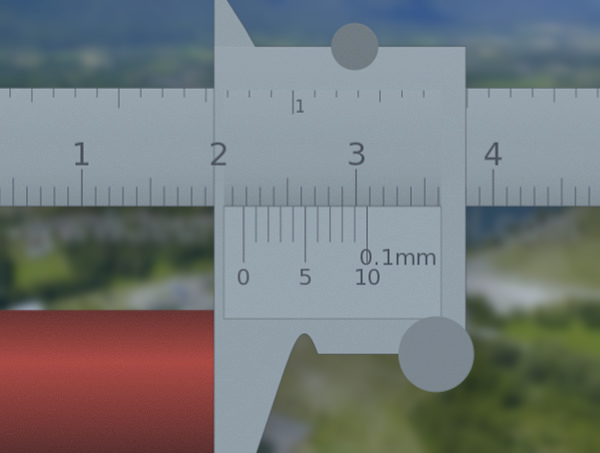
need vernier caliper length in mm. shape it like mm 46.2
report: mm 21.8
